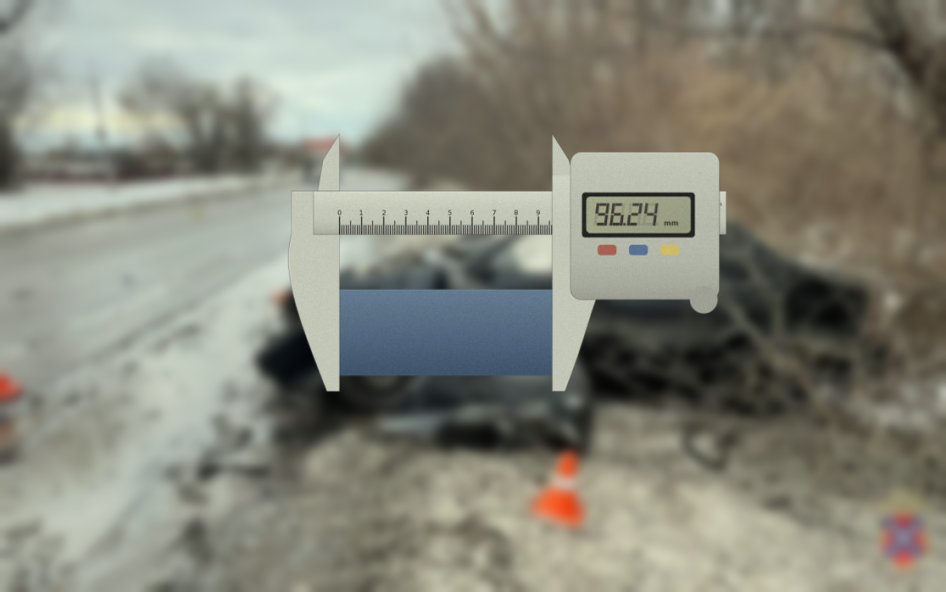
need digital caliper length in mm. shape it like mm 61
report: mm 96.24
